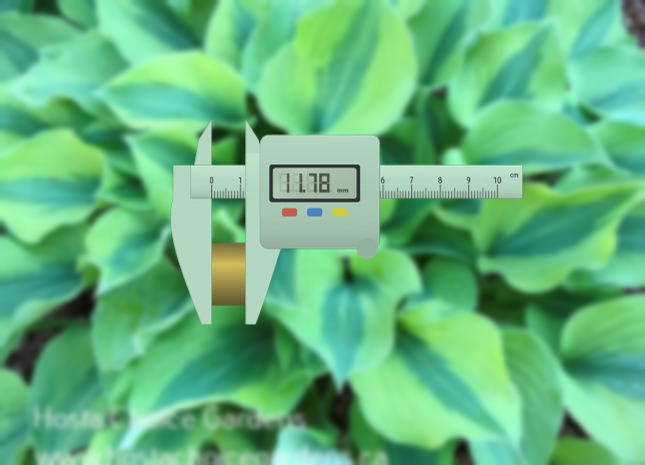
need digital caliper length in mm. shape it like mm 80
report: mm 11.78
